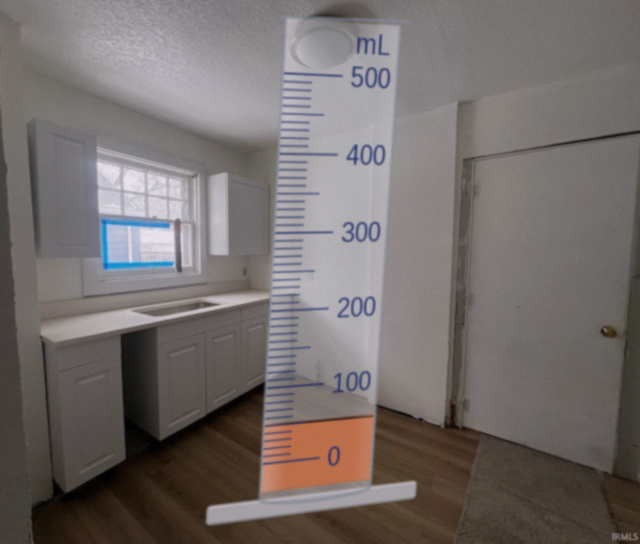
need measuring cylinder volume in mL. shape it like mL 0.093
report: mL 50
